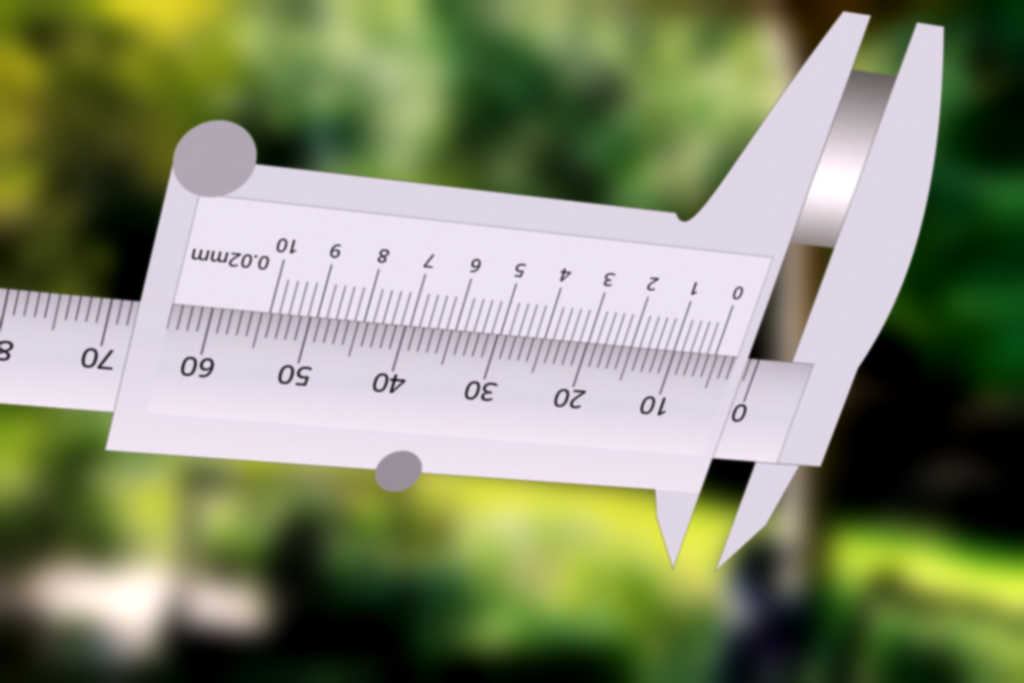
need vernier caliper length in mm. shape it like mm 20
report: mm 5.2
